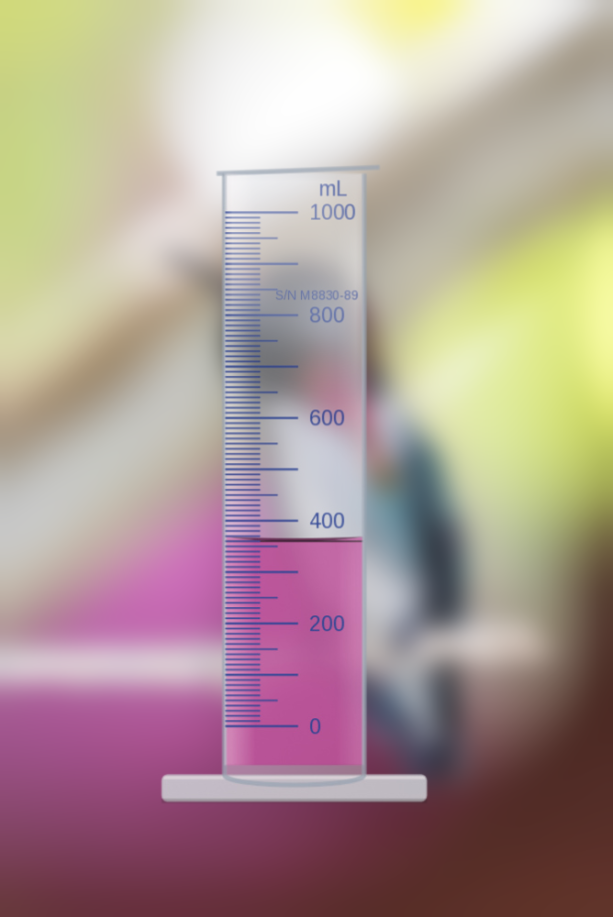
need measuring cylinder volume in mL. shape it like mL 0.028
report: mL 360
